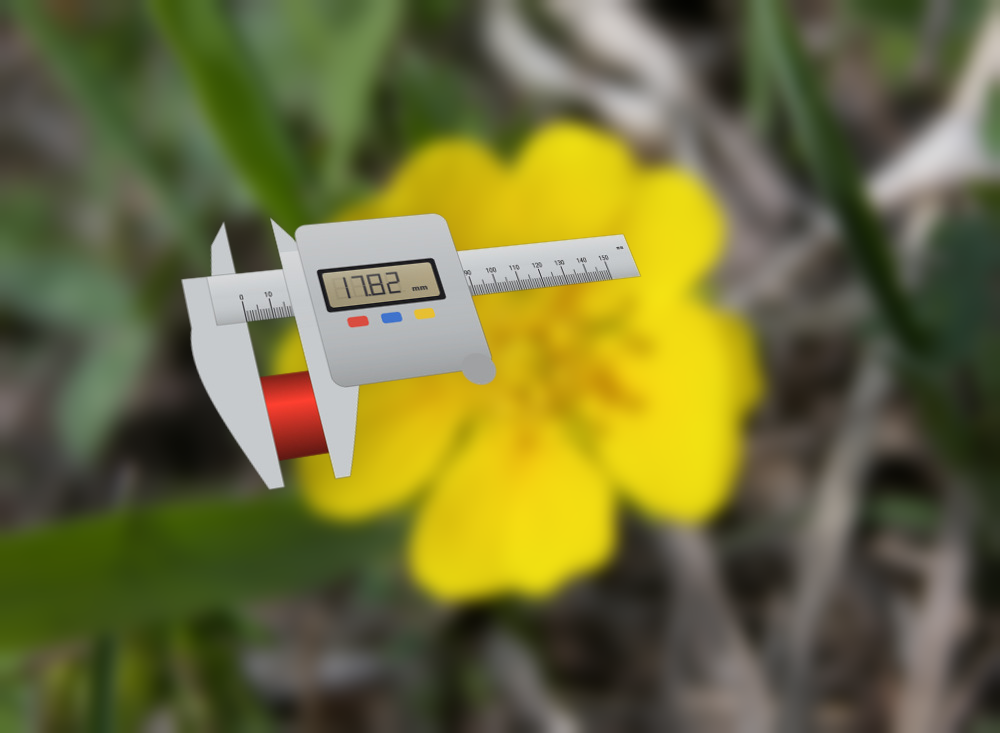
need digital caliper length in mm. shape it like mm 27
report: mm 17.82
